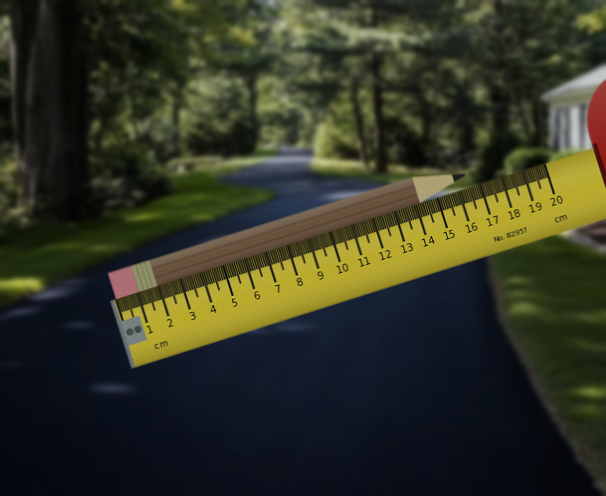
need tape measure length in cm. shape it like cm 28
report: cm 16.5
